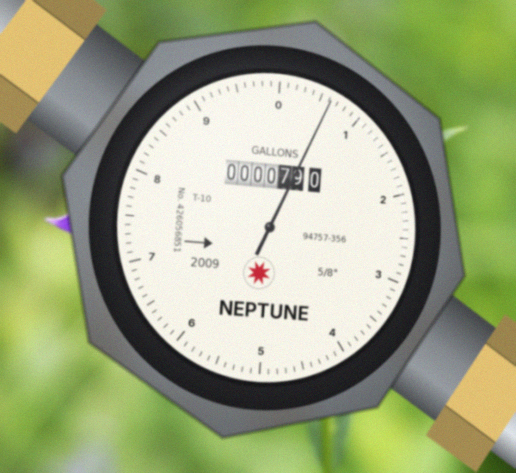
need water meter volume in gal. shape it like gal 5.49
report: gal 790.6
